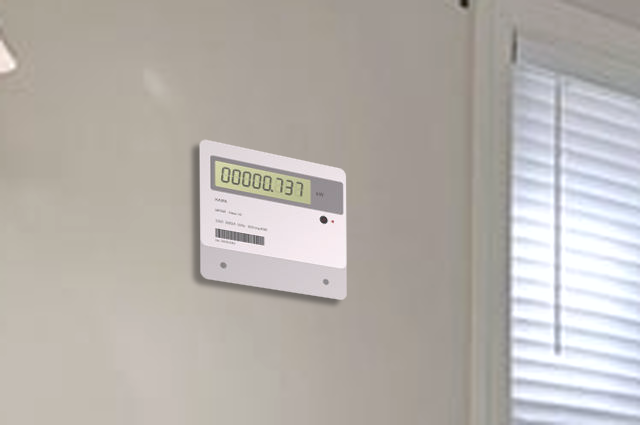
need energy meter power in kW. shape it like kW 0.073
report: kW 0.737
